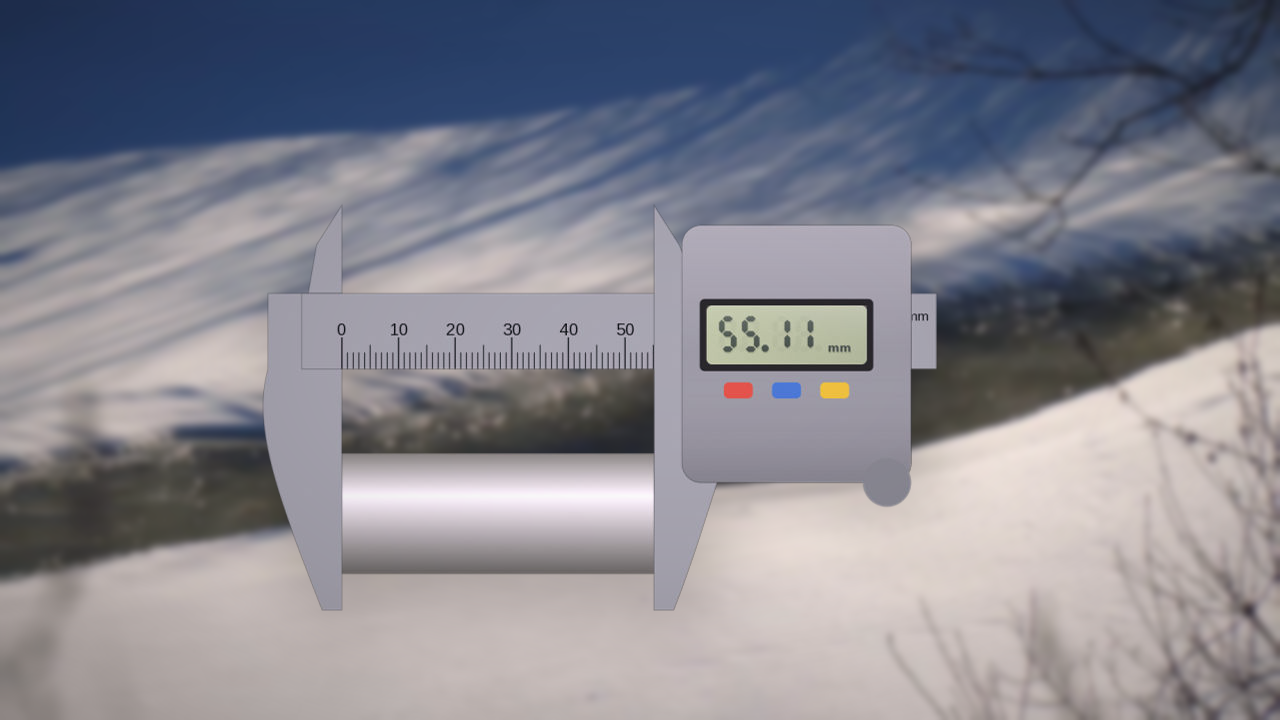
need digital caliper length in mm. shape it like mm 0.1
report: mm 55.11
